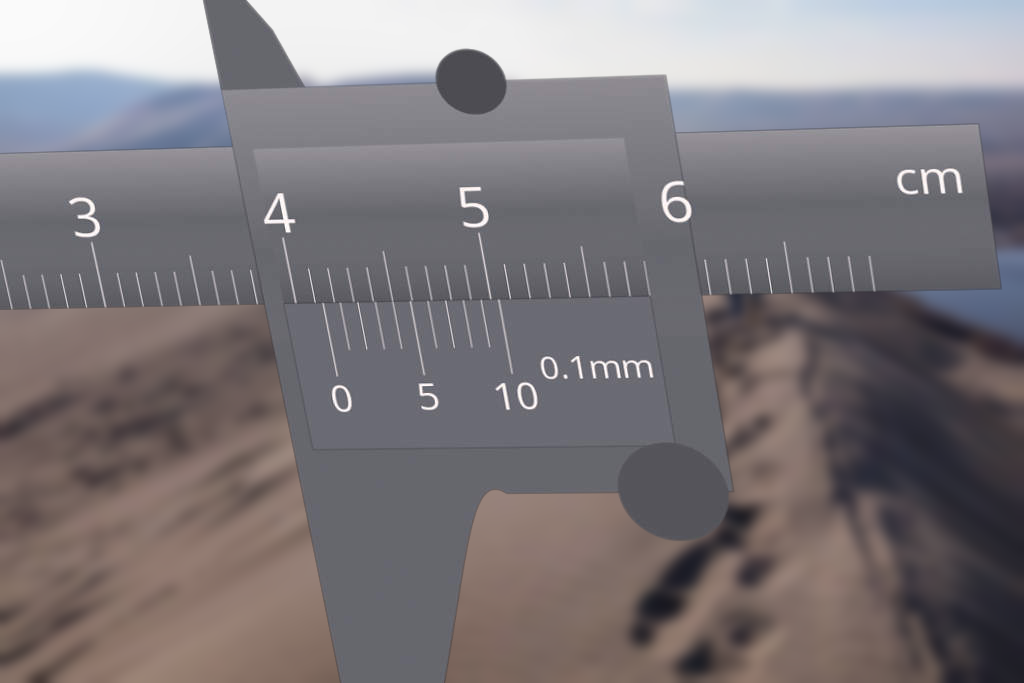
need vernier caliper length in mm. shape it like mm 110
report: mm 41.4
